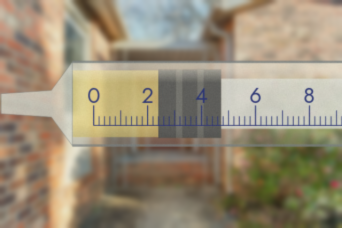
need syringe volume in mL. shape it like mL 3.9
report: mL 2.4
